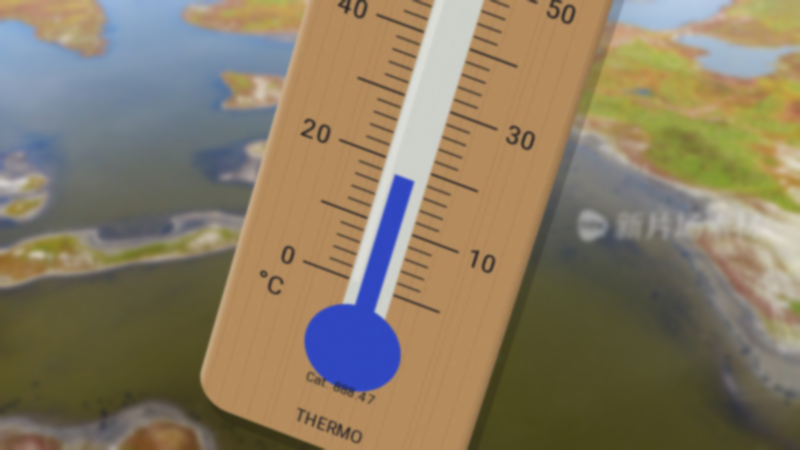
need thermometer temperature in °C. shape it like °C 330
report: °C 18
